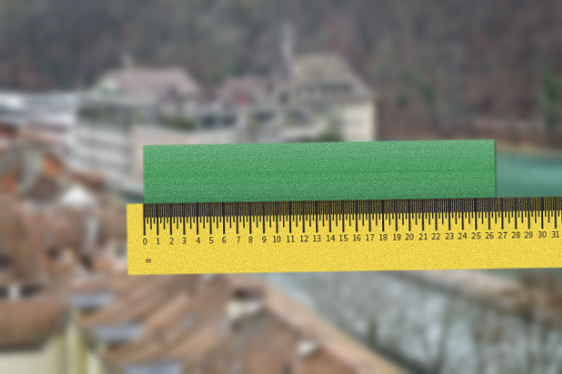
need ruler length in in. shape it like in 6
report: in 26.5
